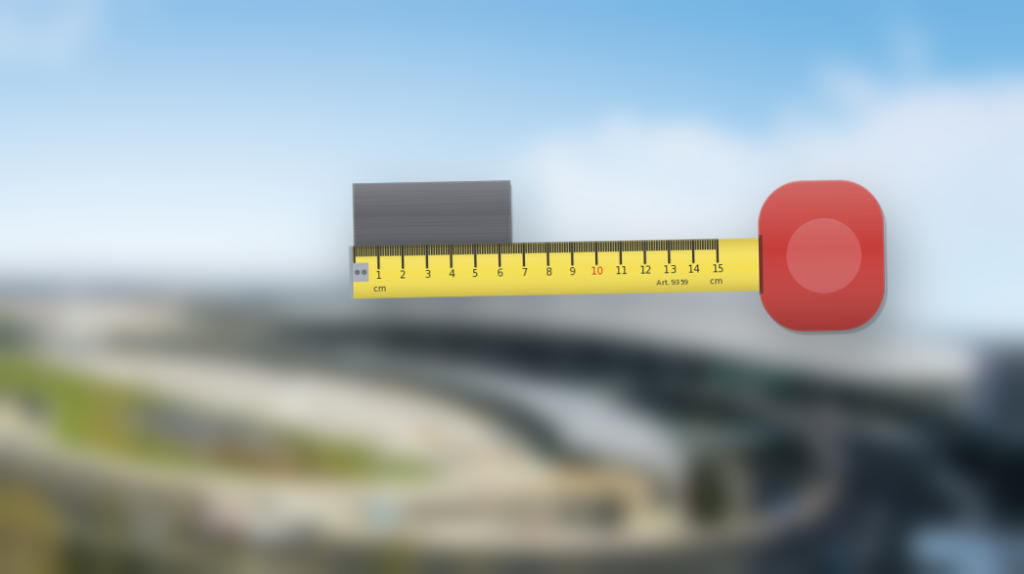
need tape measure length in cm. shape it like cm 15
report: cm 6.5
